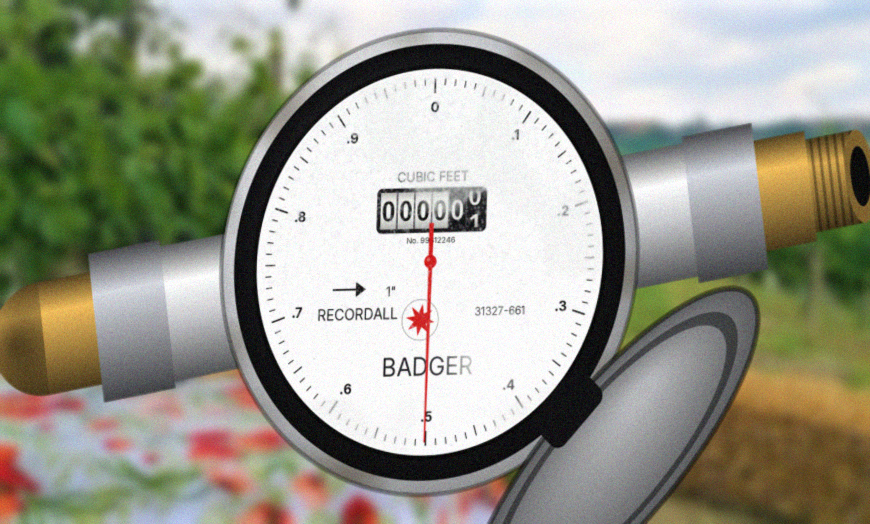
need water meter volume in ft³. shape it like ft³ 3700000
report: ft³ 0.50
